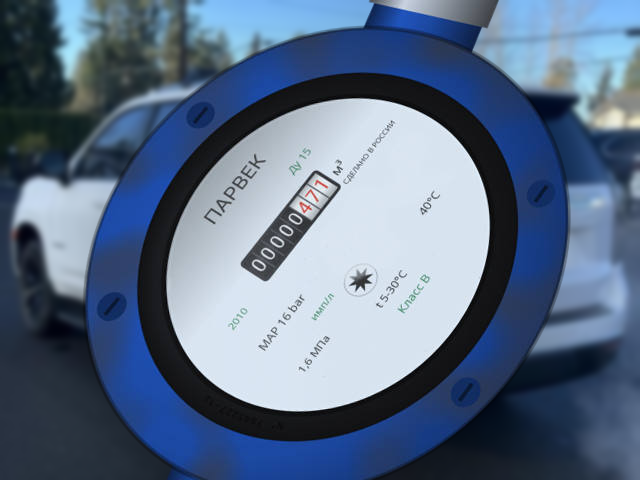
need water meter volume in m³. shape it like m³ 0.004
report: m³ 0.471
